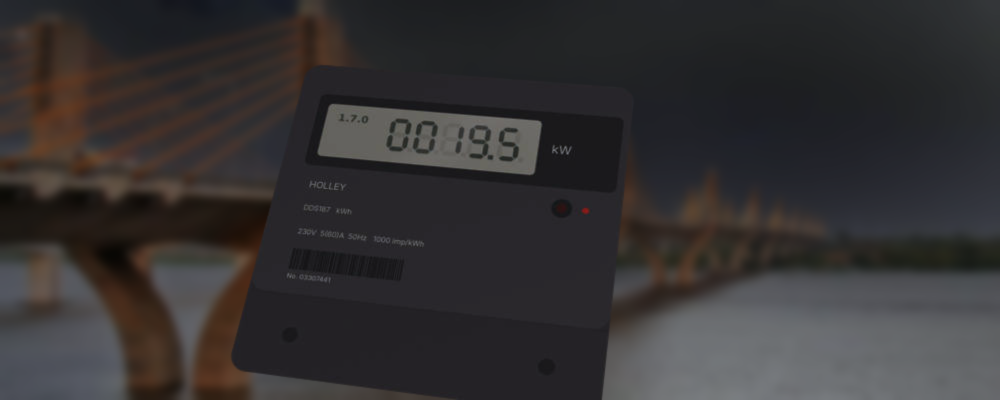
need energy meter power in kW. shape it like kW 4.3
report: kW 19.5
